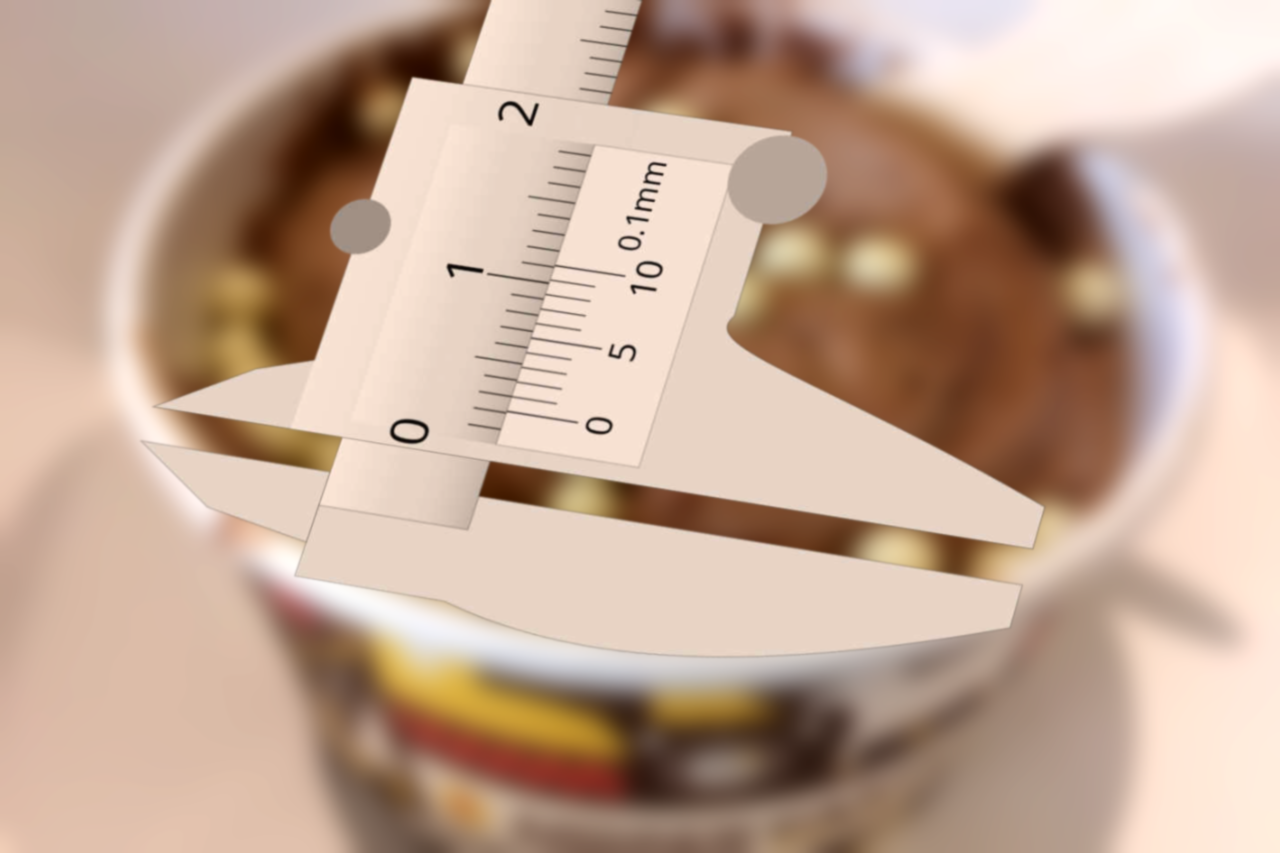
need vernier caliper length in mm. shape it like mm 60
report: mm 2.1
